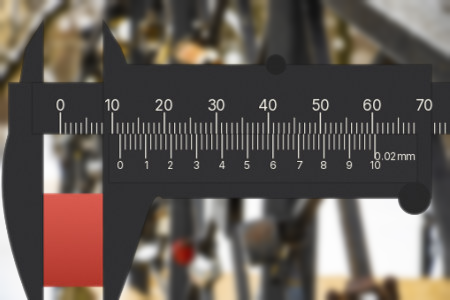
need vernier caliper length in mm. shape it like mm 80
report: mm 11.5
